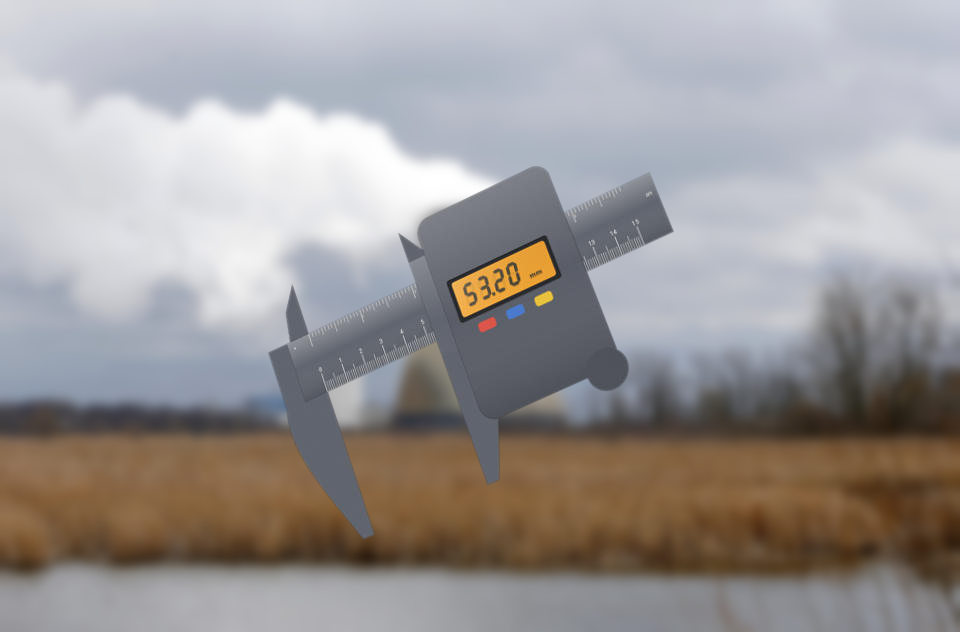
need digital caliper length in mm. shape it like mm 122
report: mm 53.20
